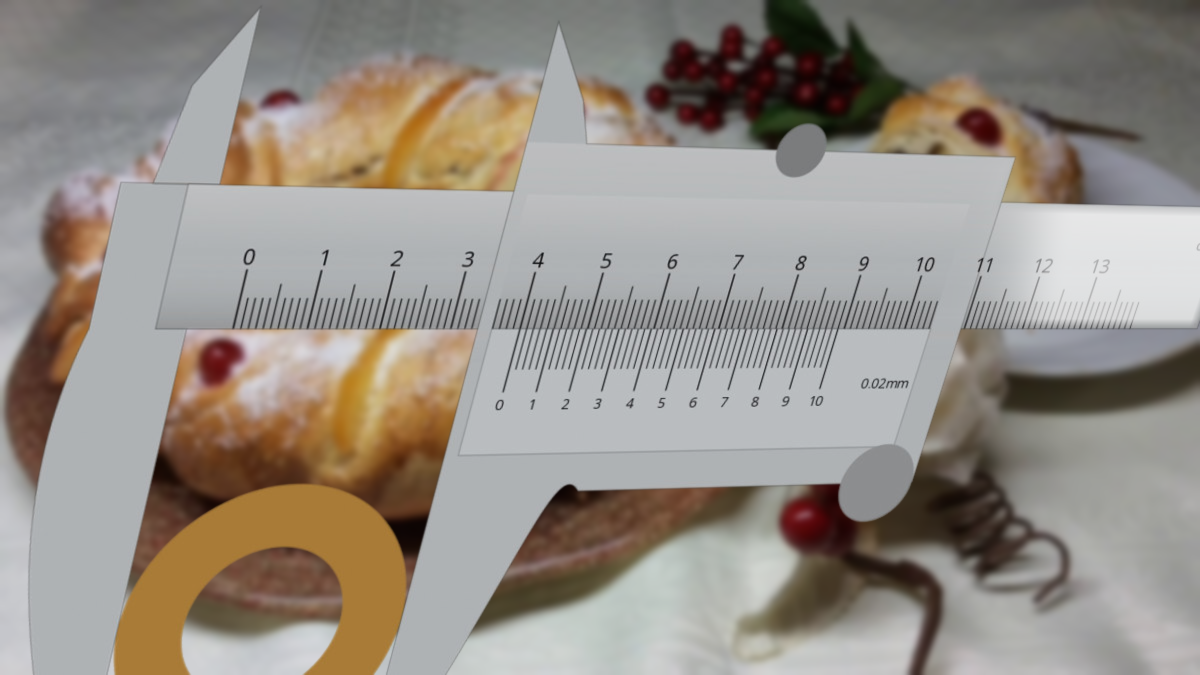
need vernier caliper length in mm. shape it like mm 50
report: mm 40.0
